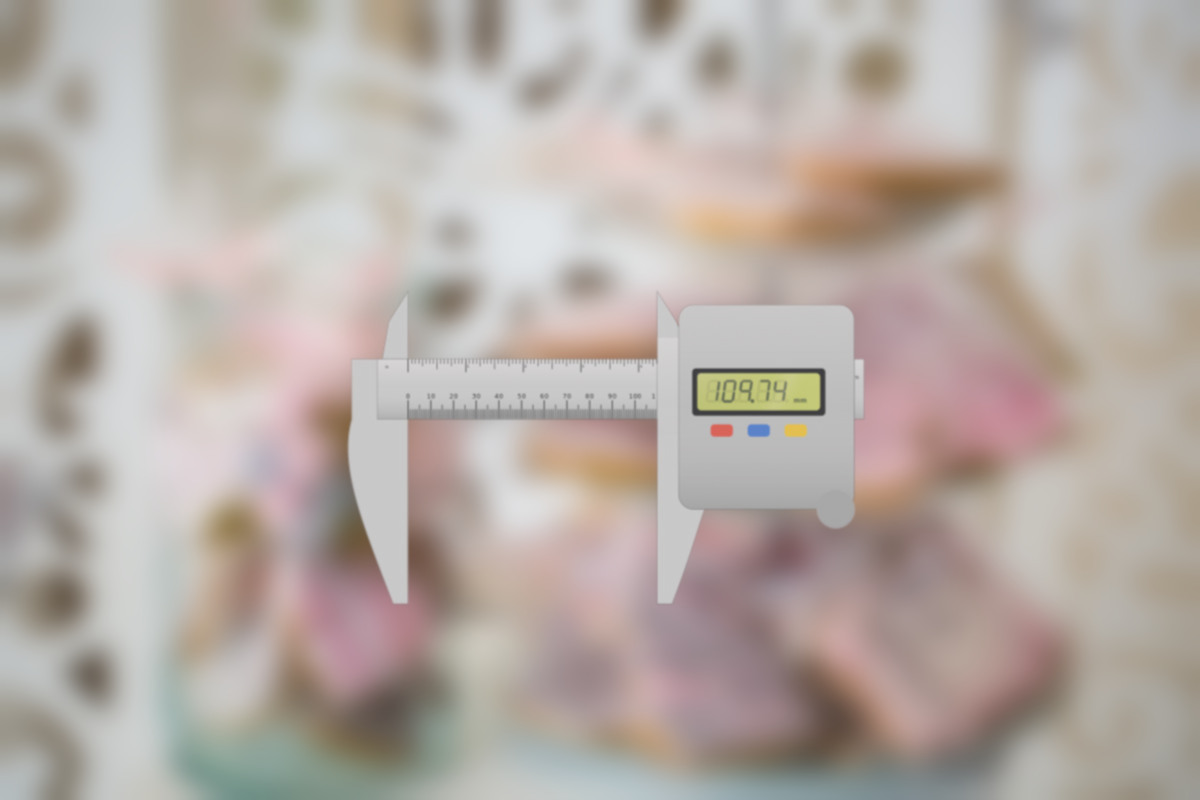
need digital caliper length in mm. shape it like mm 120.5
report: mm 109.74
